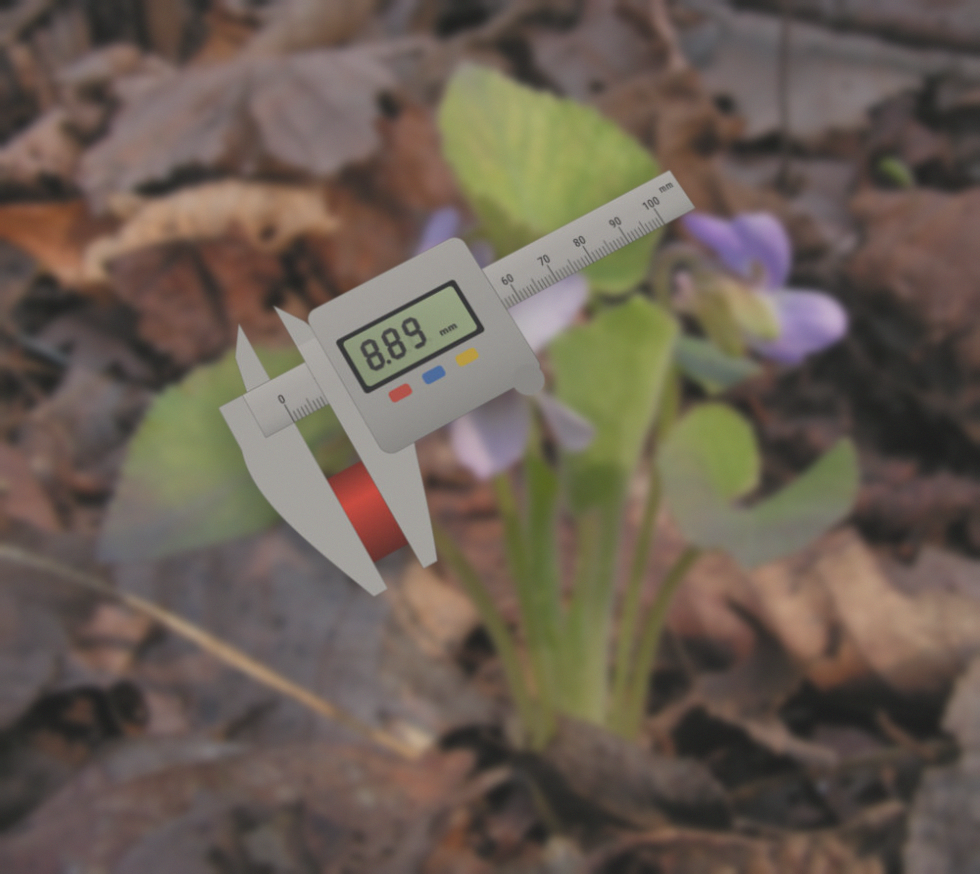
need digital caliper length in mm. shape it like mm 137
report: mm 8.89
